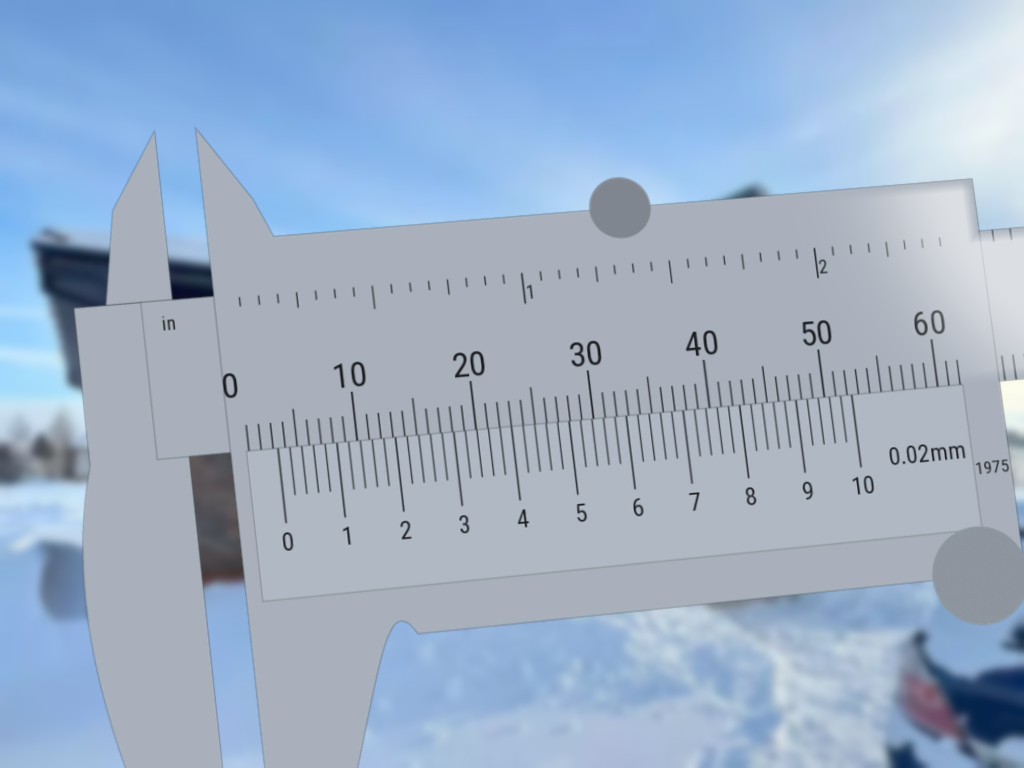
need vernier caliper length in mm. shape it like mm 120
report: mm 3.4
